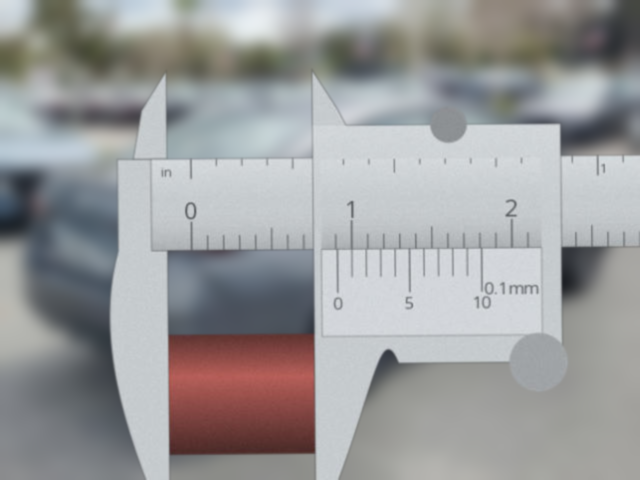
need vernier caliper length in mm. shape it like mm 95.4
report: mm 9.1
